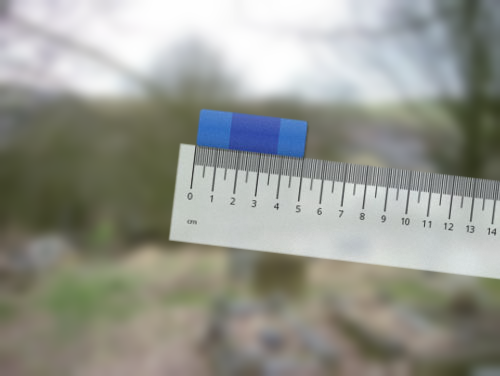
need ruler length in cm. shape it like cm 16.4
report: cm 5
